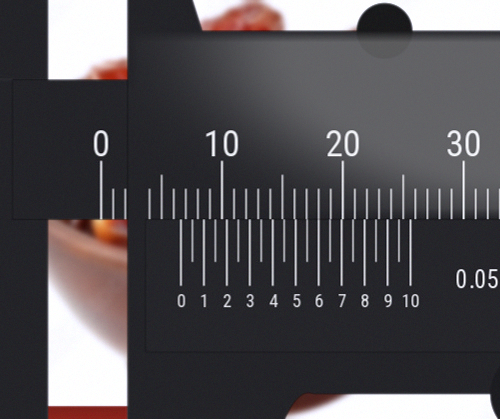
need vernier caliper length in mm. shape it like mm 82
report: mm 6.6
